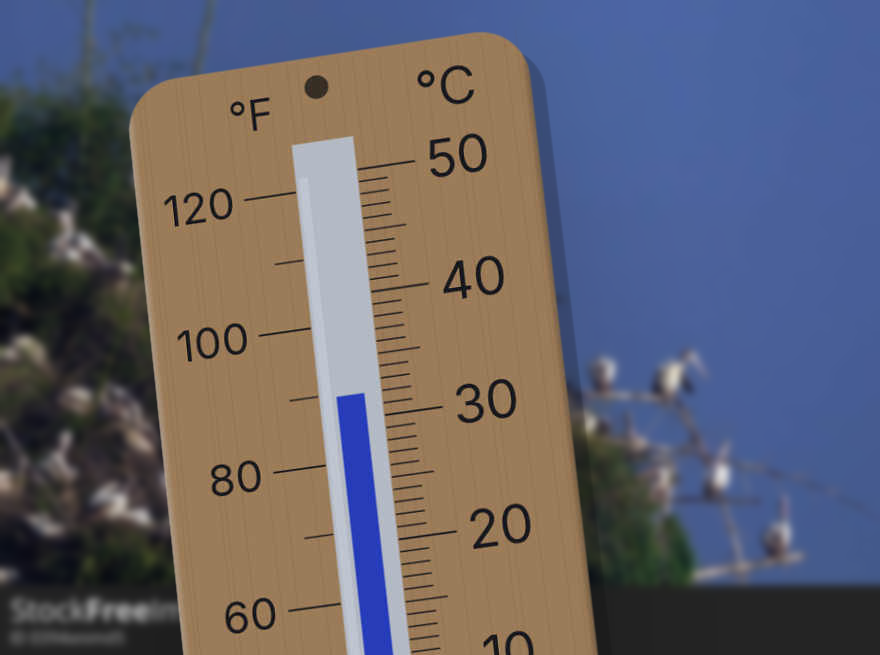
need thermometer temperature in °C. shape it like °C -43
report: °C 32
